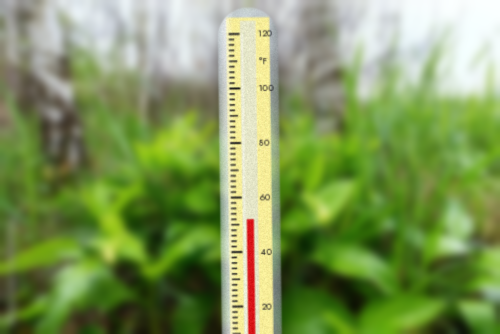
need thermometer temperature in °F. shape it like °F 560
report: °F 52
